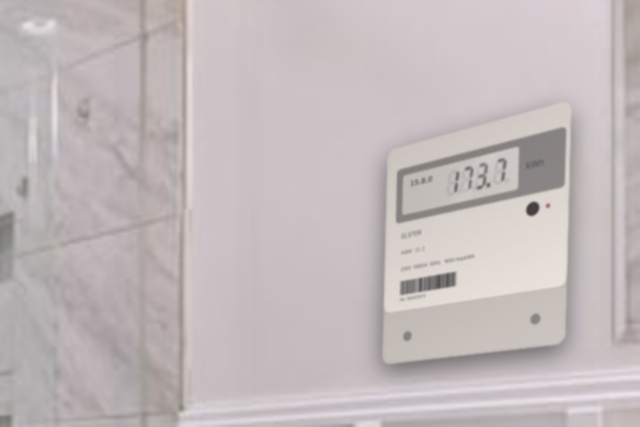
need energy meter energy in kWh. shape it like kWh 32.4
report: kWh 173.7
